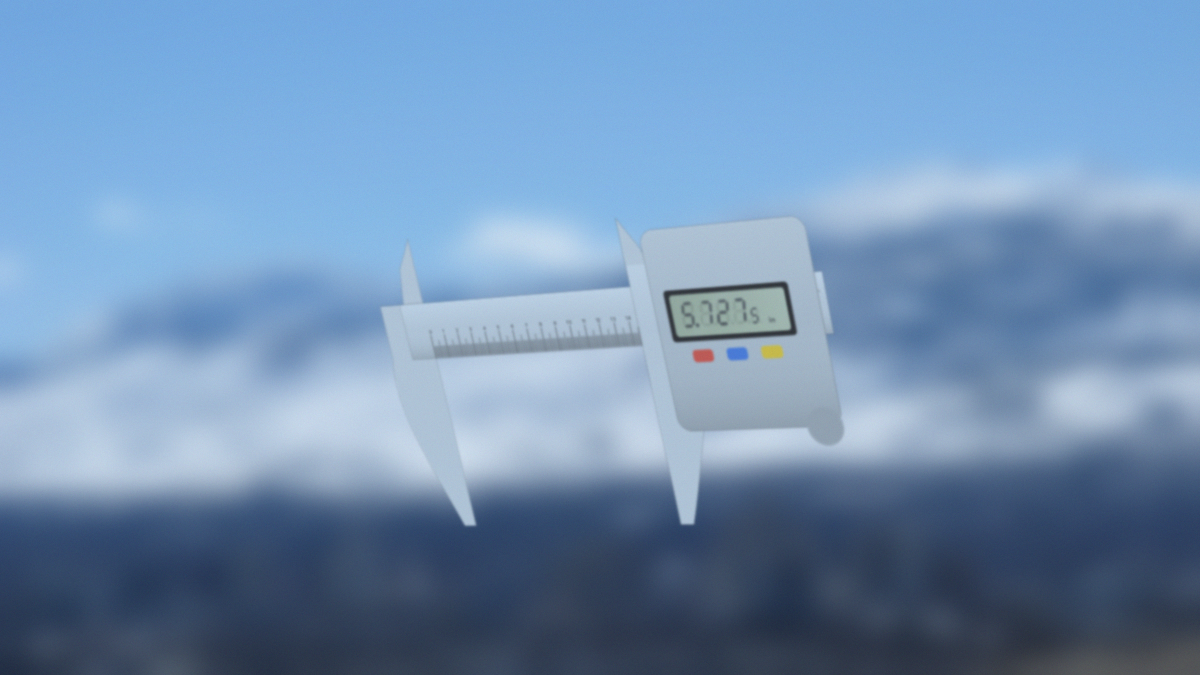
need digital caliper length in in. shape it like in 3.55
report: in 5.7275
